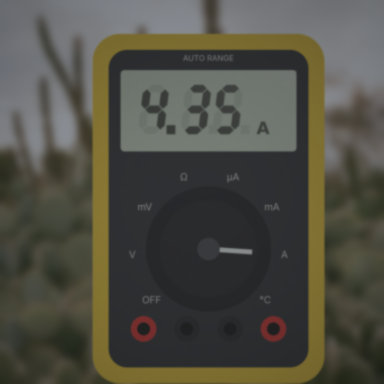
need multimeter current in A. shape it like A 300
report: A 4.35
